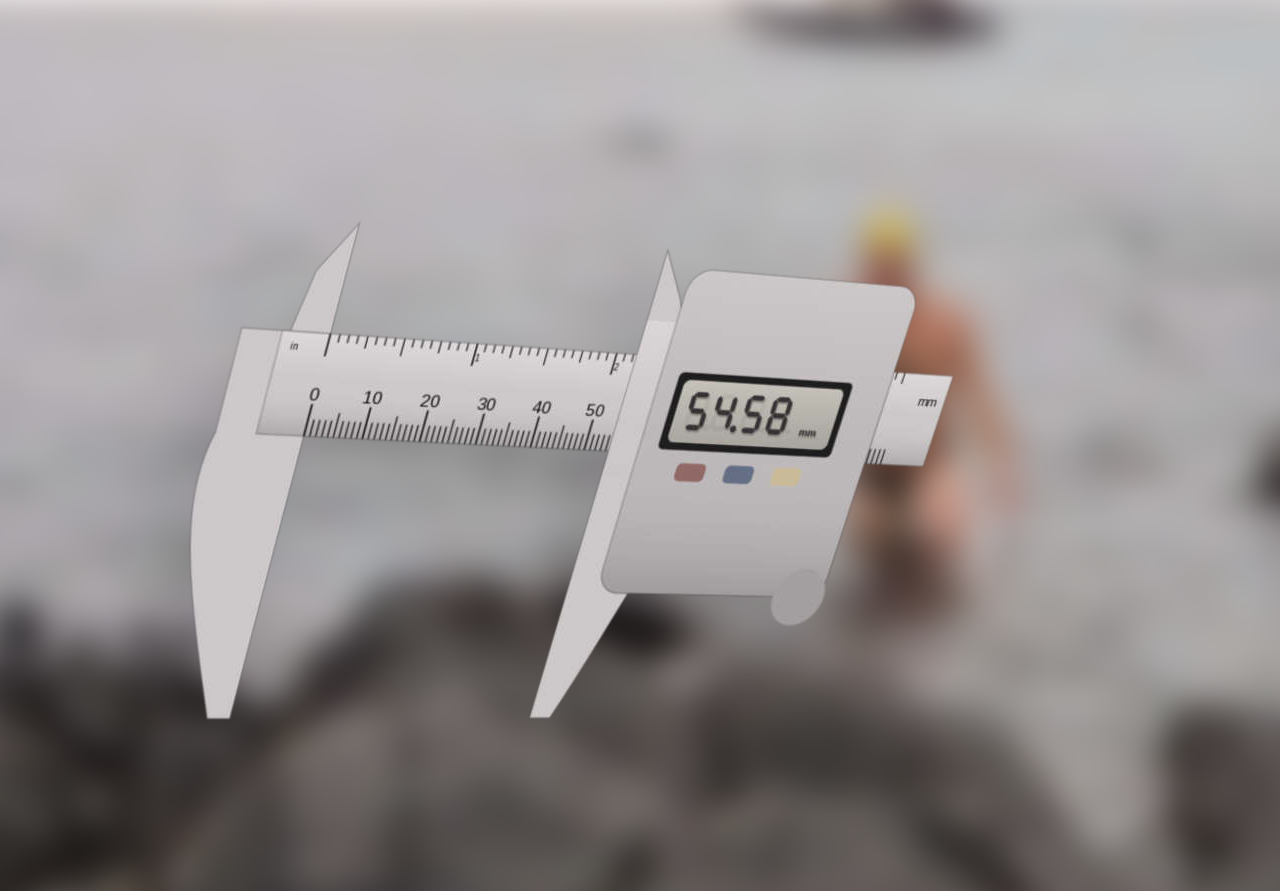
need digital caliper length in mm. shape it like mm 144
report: mm 54.58
